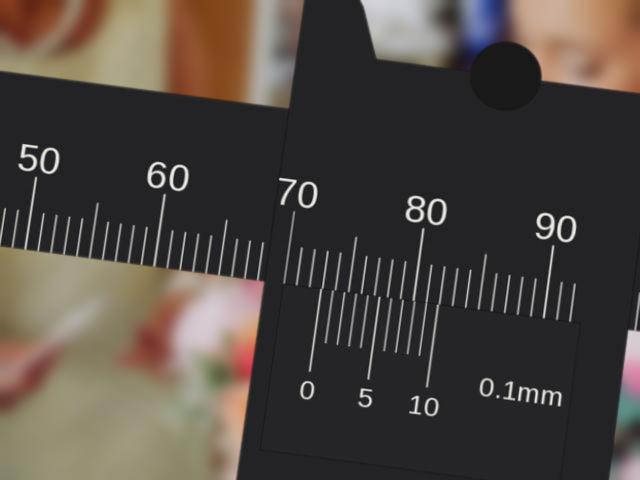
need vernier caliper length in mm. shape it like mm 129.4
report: mm 72.9
